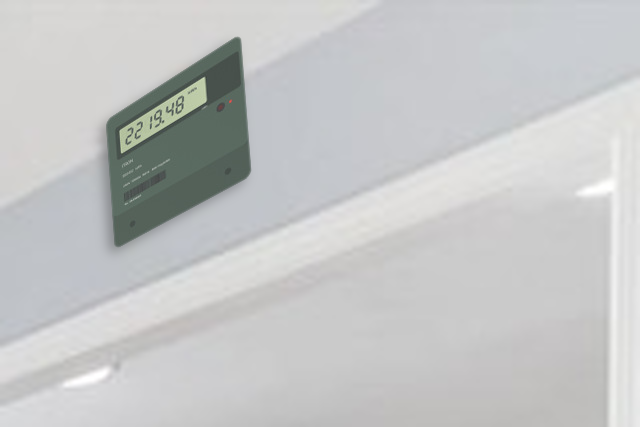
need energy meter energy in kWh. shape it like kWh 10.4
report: kWh 2219.48
